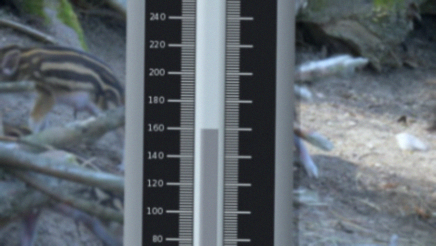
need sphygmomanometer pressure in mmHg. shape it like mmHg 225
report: mmHg 160
